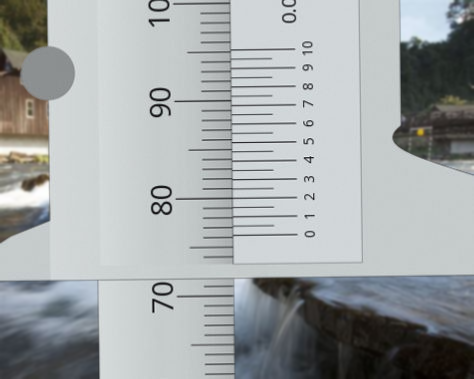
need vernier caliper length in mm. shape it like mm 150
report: mm 76.2
